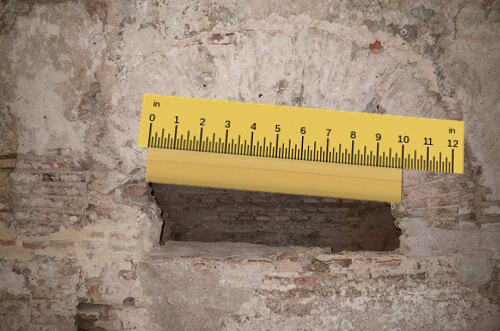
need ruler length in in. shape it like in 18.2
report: in 10
